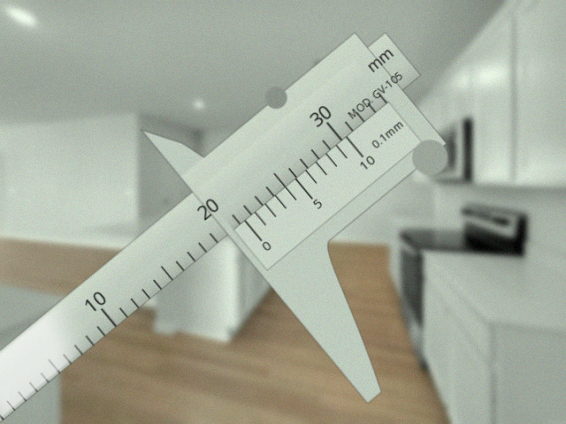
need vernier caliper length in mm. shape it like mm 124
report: mm 21.4
